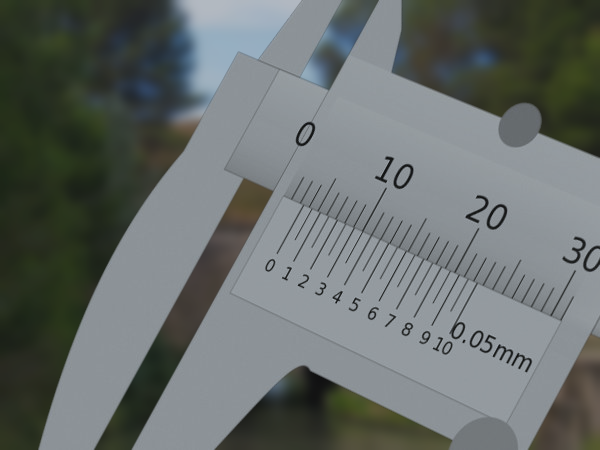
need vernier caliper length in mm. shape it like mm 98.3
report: mm 3.4
